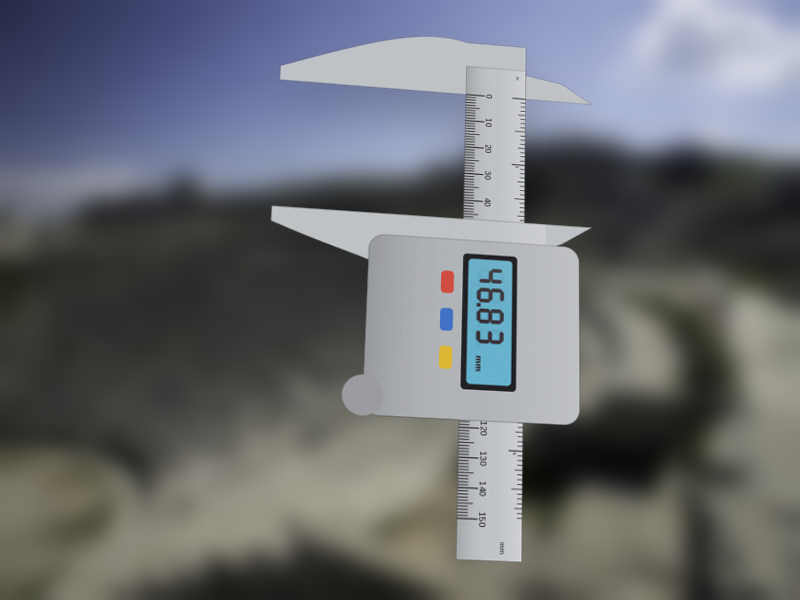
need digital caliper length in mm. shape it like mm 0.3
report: mm 46.83
